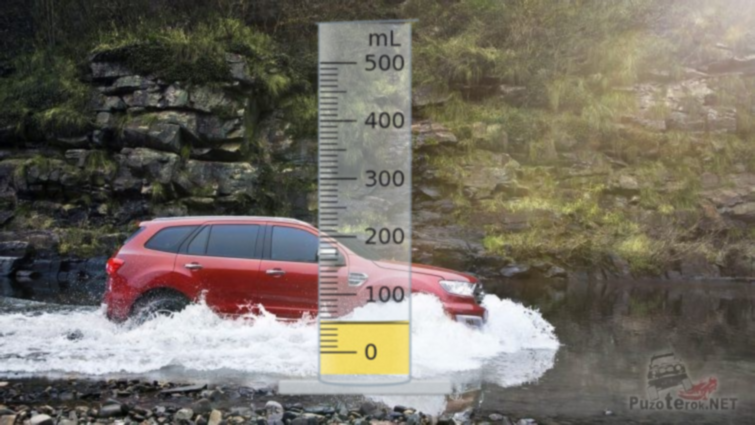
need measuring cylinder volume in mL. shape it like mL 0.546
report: mL 50
